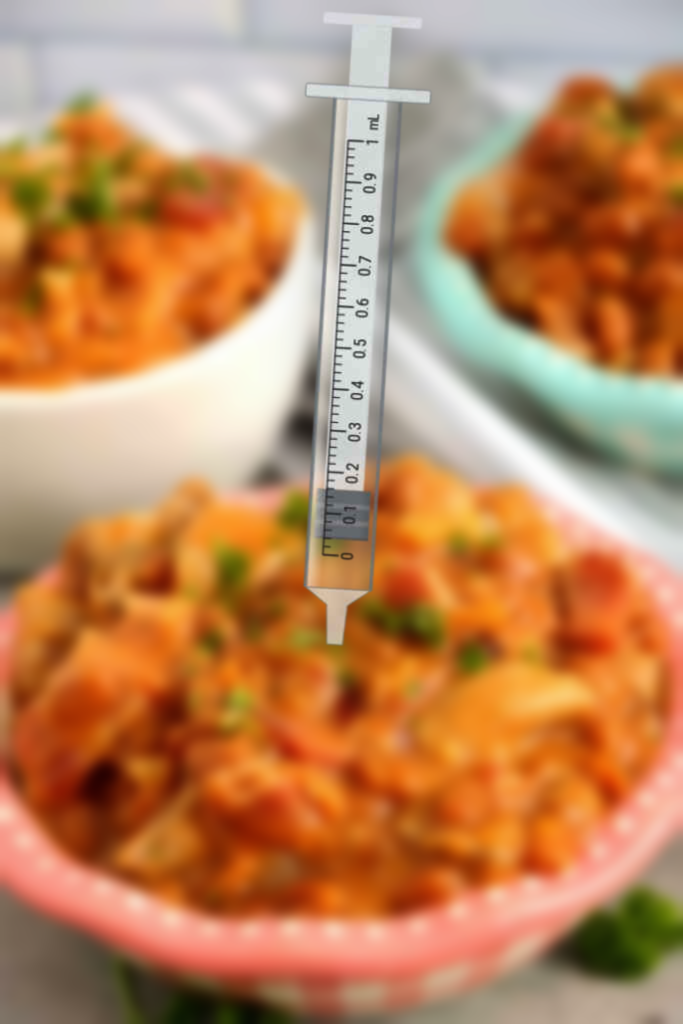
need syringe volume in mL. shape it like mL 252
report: mL 0.04
